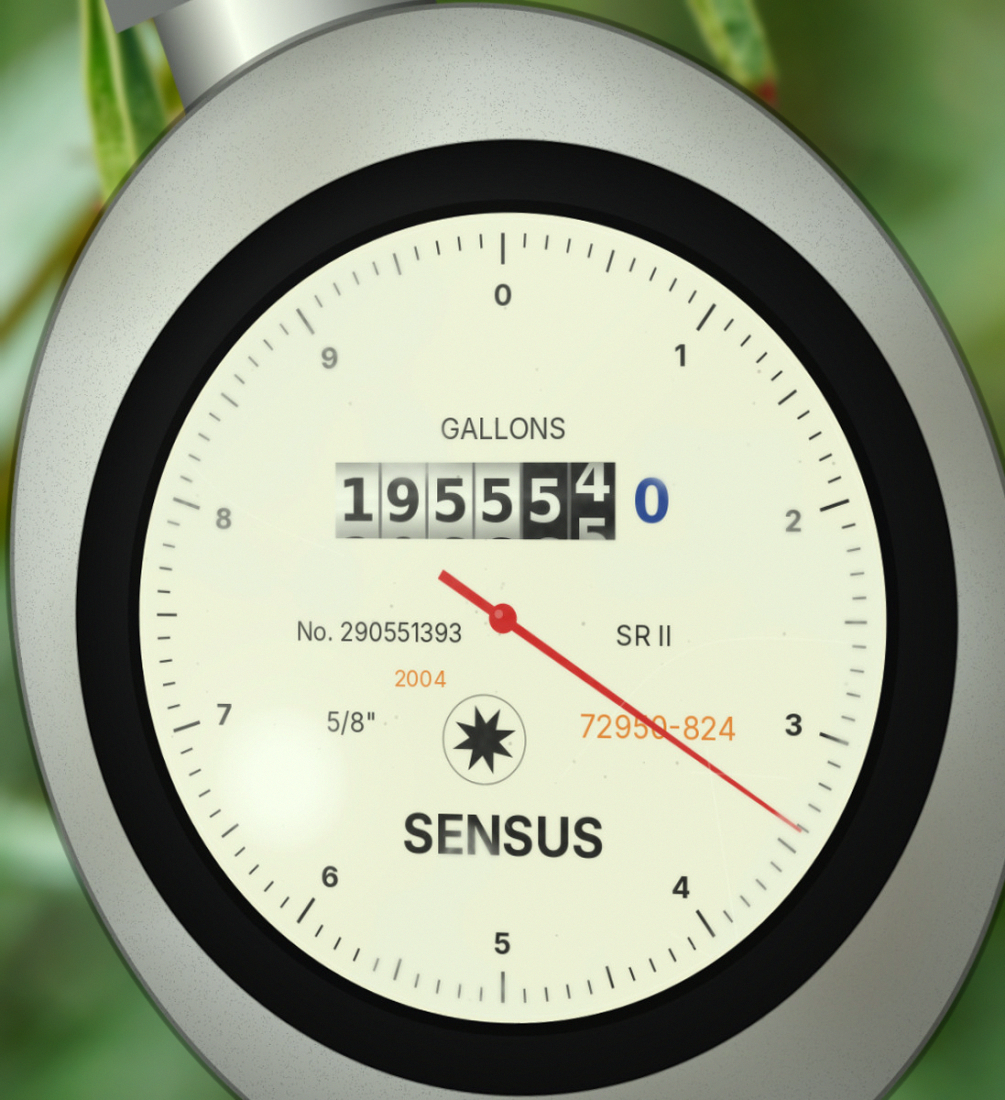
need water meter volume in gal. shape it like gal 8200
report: gal 1955543.4
